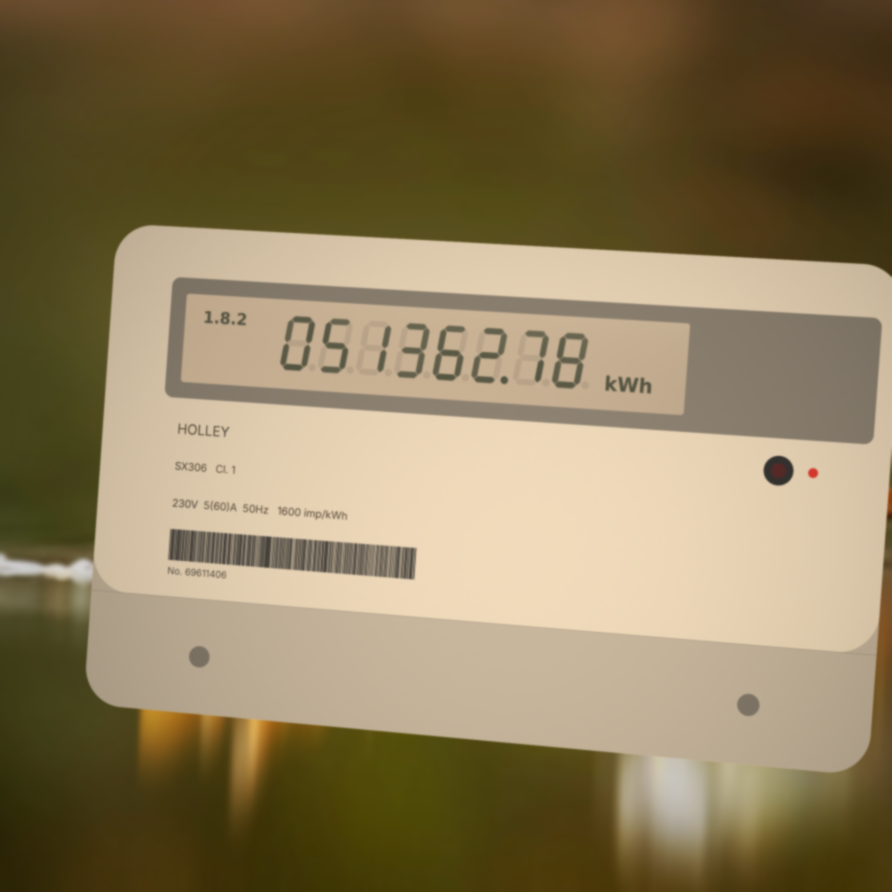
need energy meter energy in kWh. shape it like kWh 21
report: kWh 51362.78
